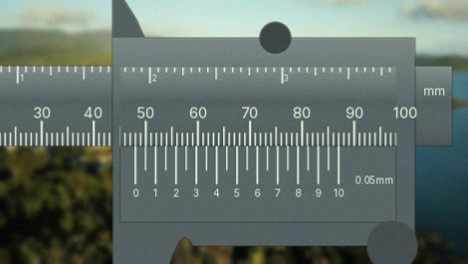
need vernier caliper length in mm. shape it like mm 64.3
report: mm 48.0
